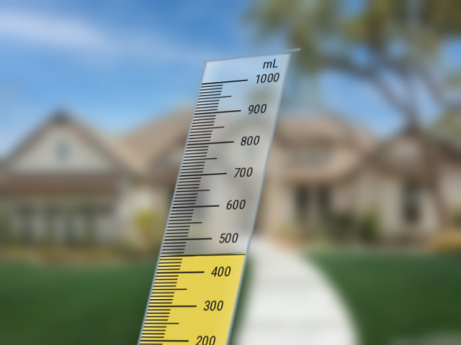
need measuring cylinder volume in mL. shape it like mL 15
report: mL 450
